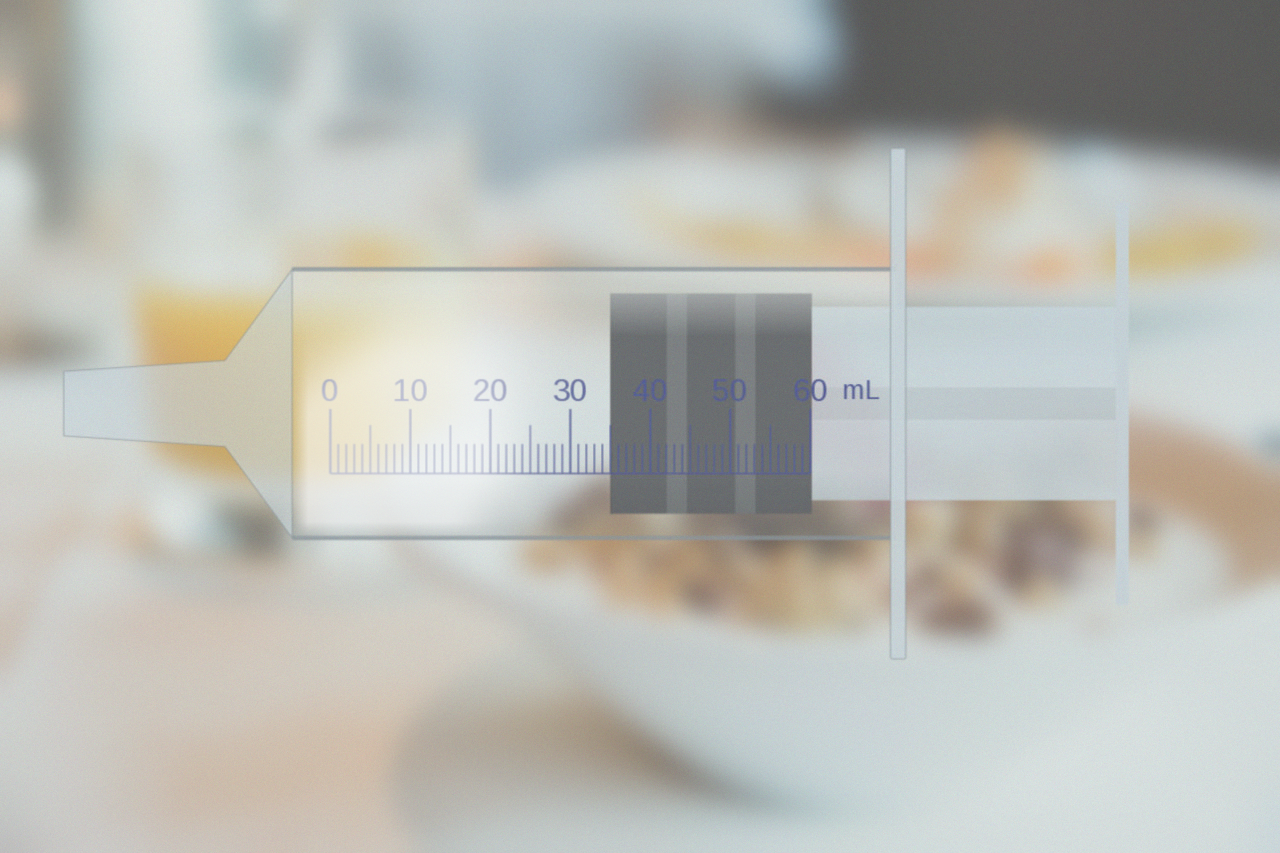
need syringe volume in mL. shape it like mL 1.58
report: mL 35
